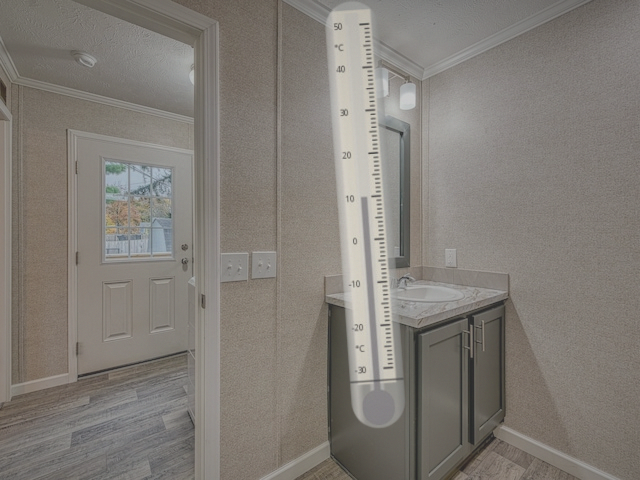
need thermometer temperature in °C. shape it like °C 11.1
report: °C 10
